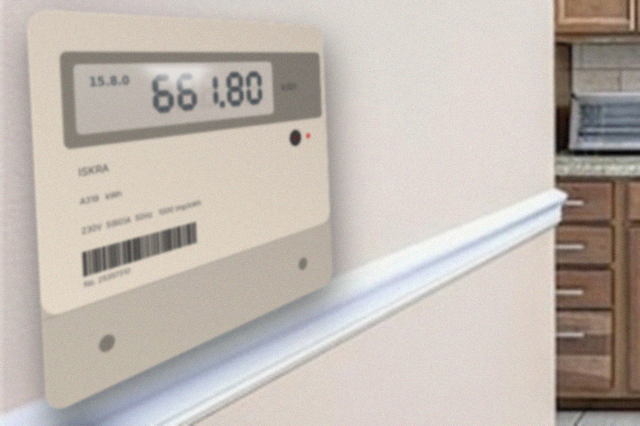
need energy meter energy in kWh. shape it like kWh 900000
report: kWh 661.80
